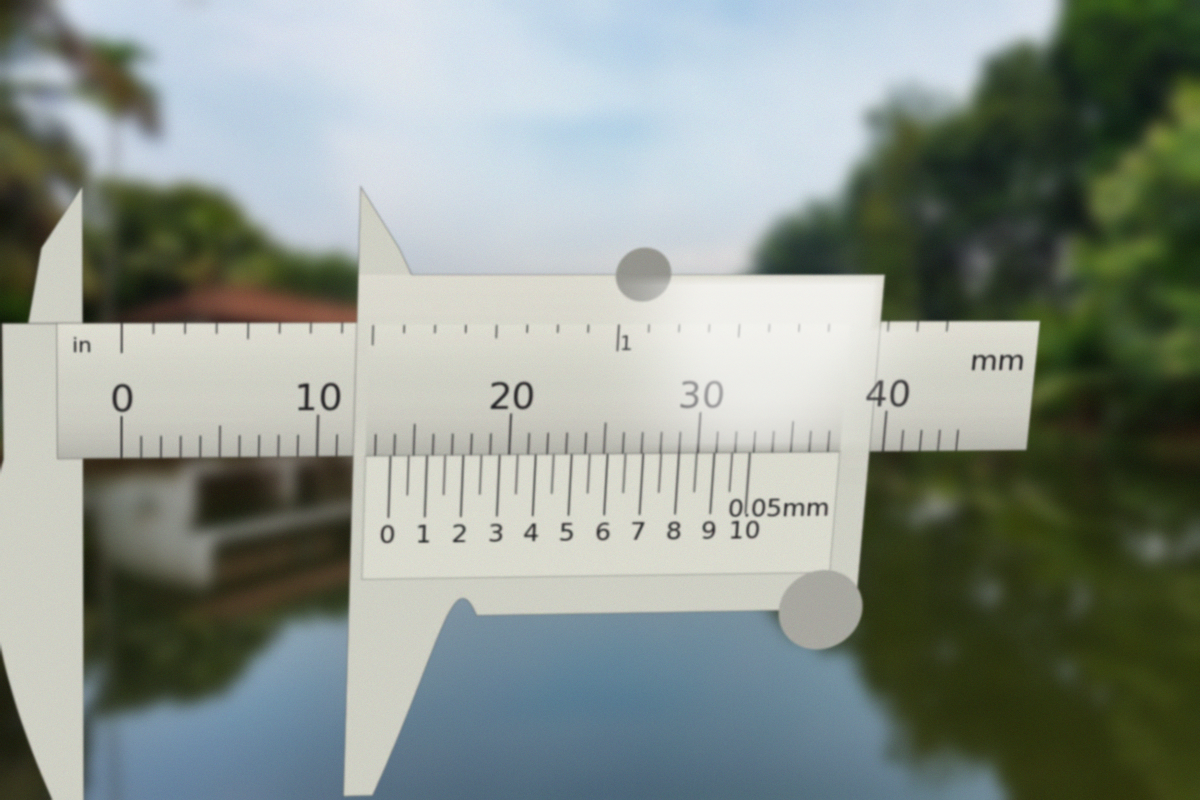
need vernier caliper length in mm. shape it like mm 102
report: mm 13.8
